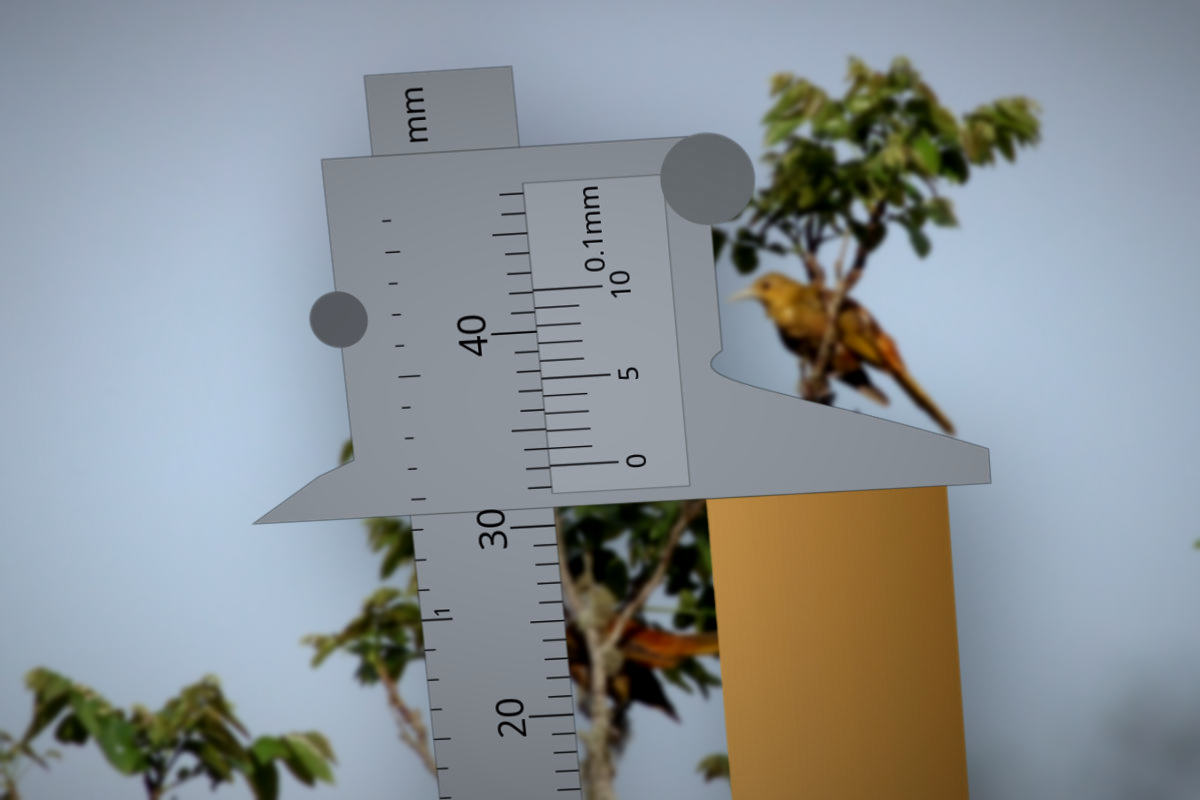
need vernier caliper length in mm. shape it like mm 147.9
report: mm 33.1
